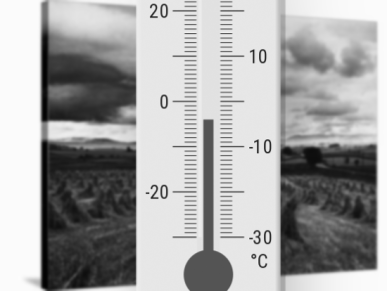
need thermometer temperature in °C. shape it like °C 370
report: °C -4
